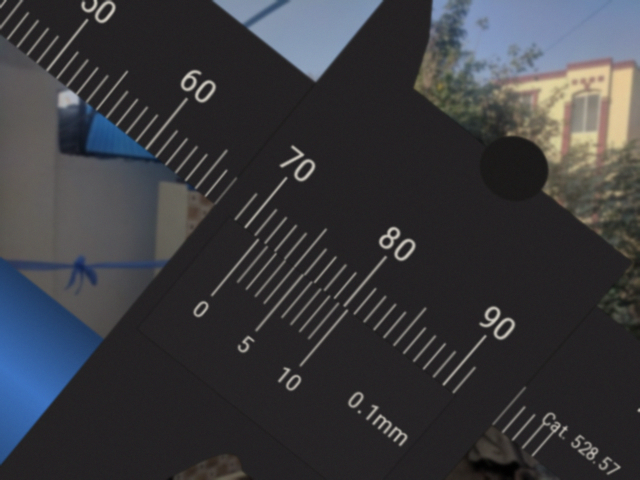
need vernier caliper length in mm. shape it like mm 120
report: mm 71.4
